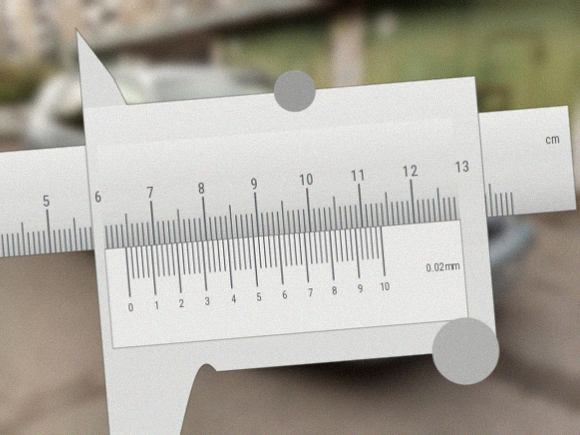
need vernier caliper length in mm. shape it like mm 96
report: mm 64.5
